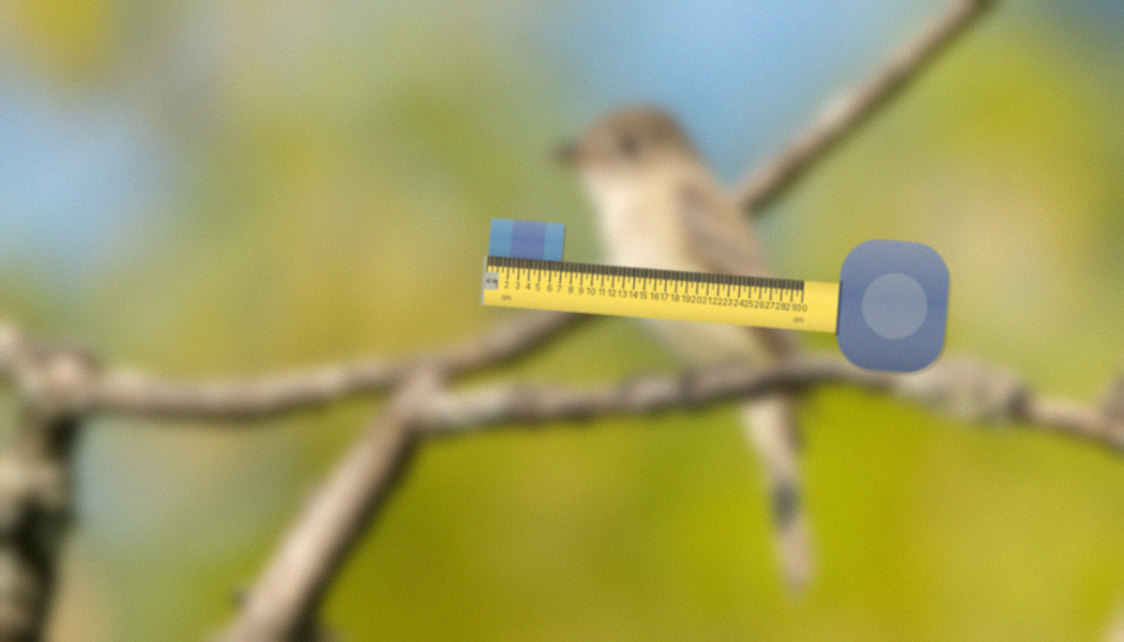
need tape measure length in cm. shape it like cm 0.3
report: cm 7
